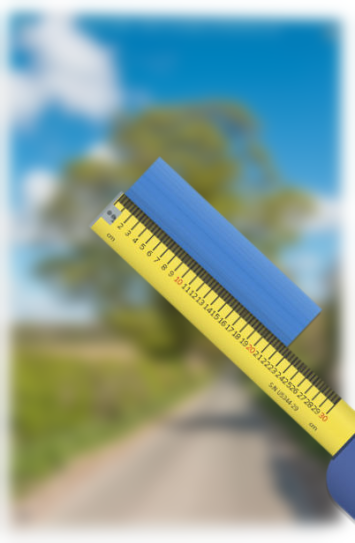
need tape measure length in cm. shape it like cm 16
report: cm 22.5
